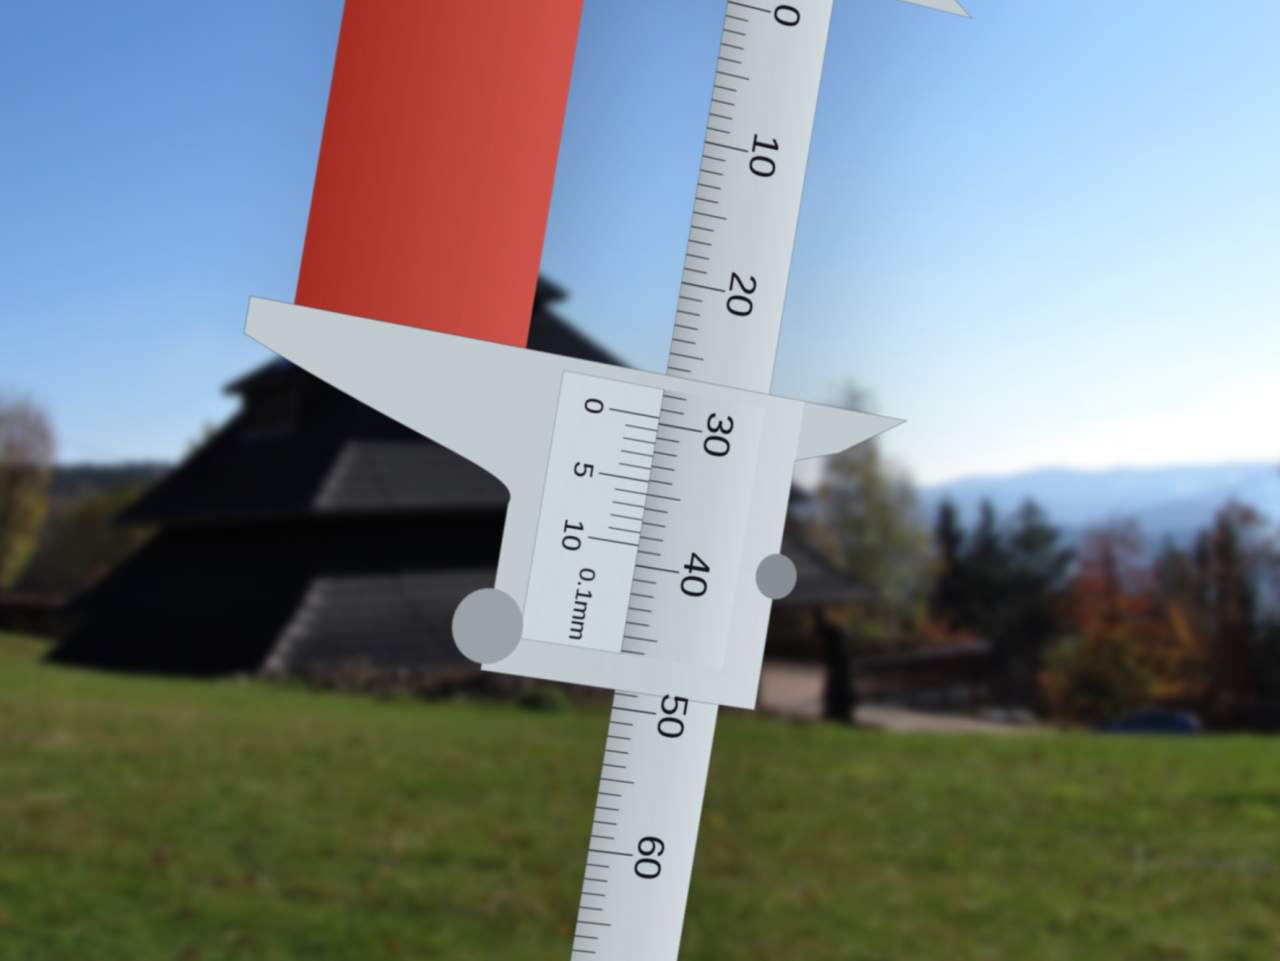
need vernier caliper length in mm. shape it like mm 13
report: mm 29.6
